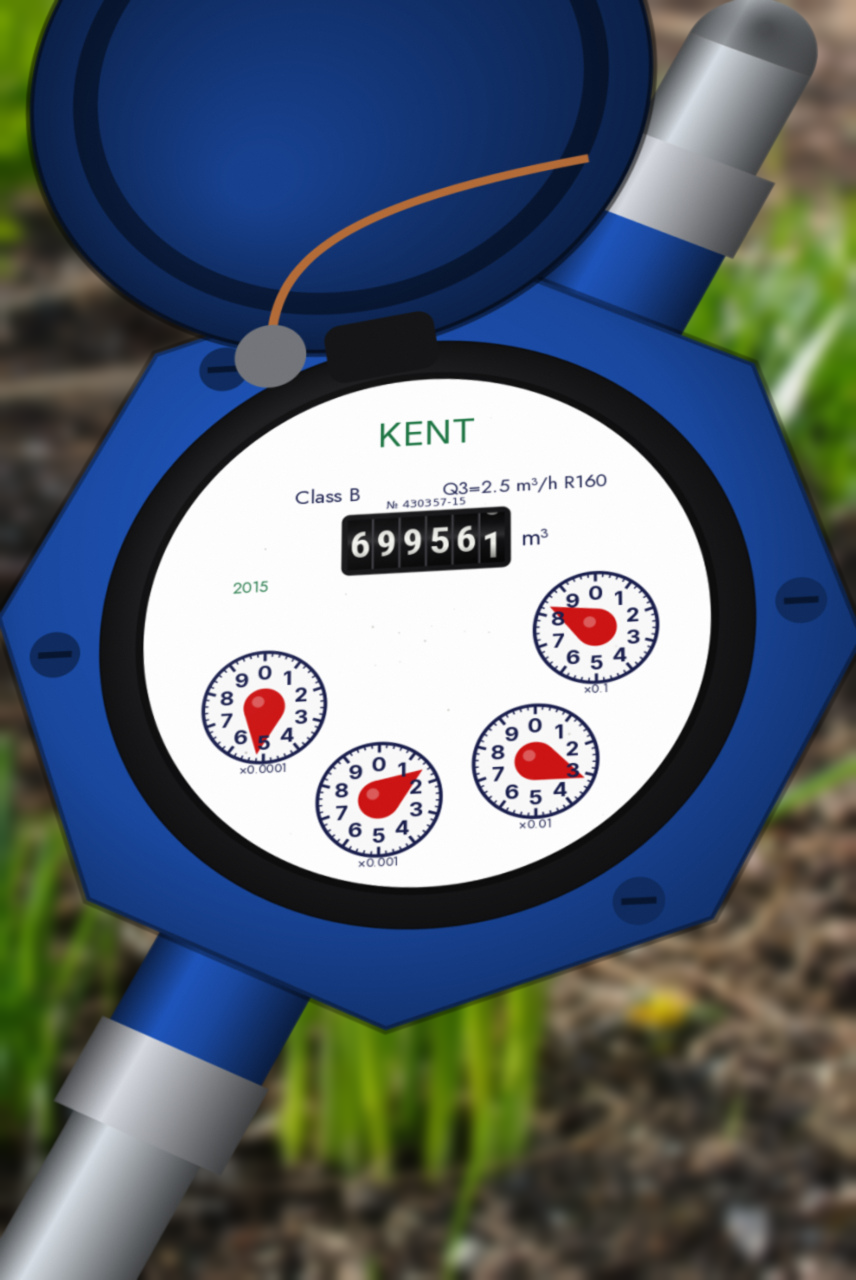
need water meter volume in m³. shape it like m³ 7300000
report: m³ 699560.8315
